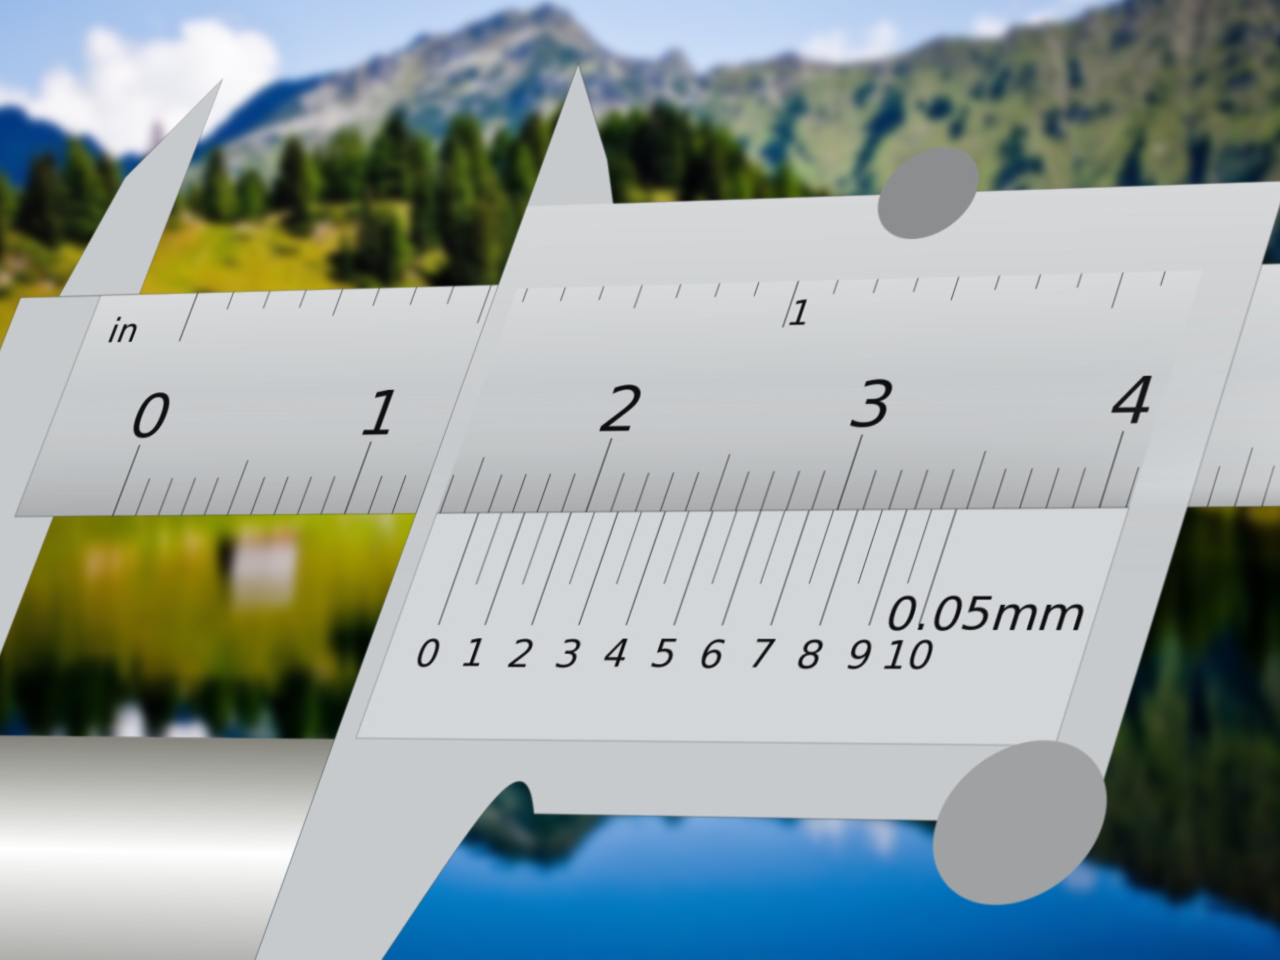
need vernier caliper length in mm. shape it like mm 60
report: mm 15.6
